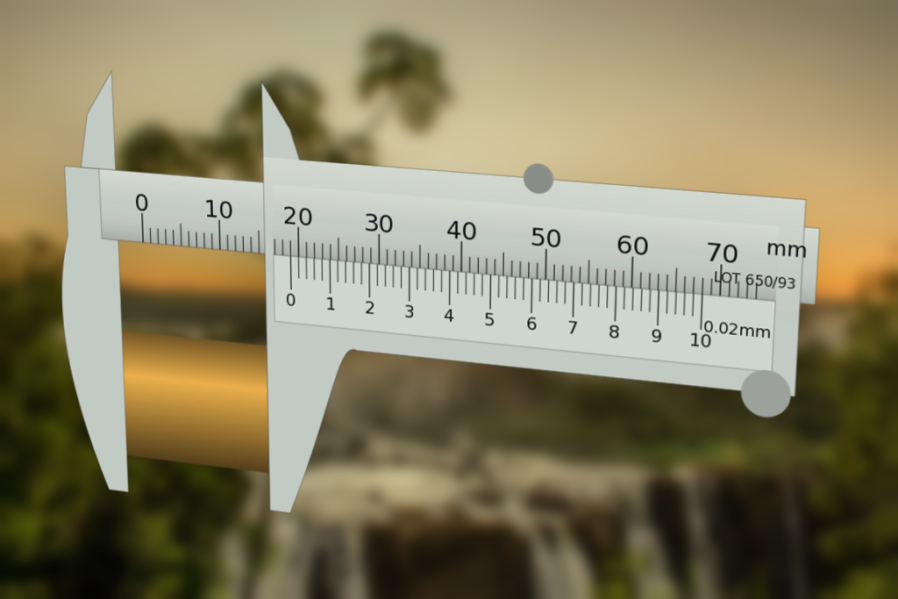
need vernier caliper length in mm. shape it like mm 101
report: mm 19.0
